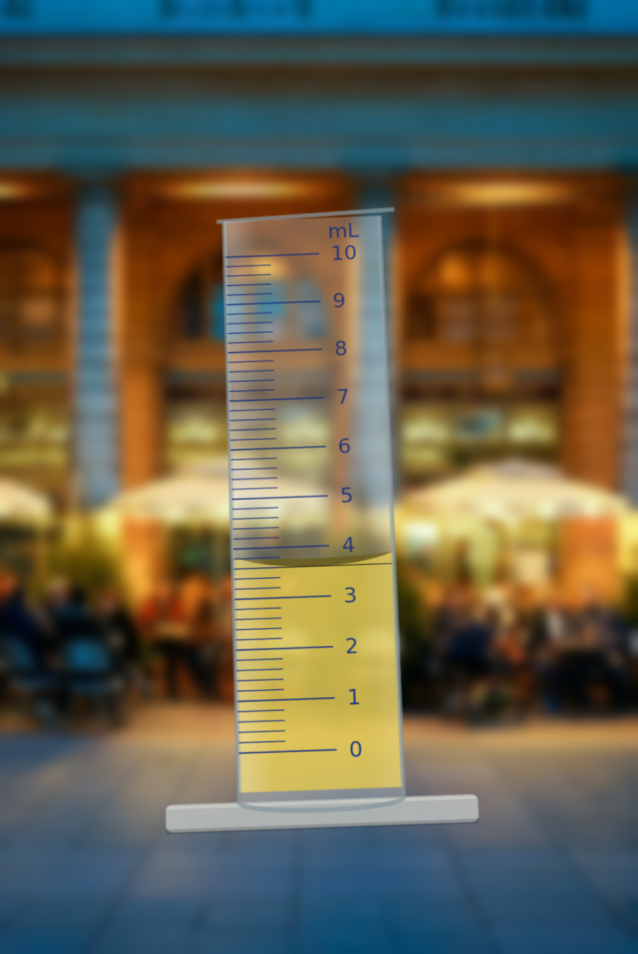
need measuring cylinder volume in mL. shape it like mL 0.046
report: mL 3.6
